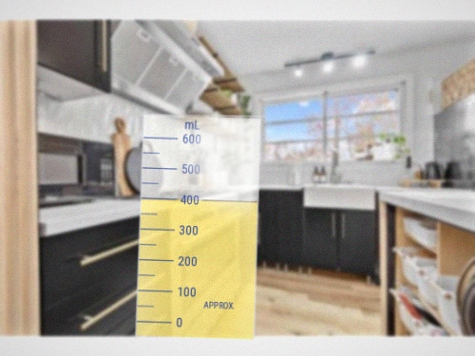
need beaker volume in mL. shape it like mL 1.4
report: mL 400
